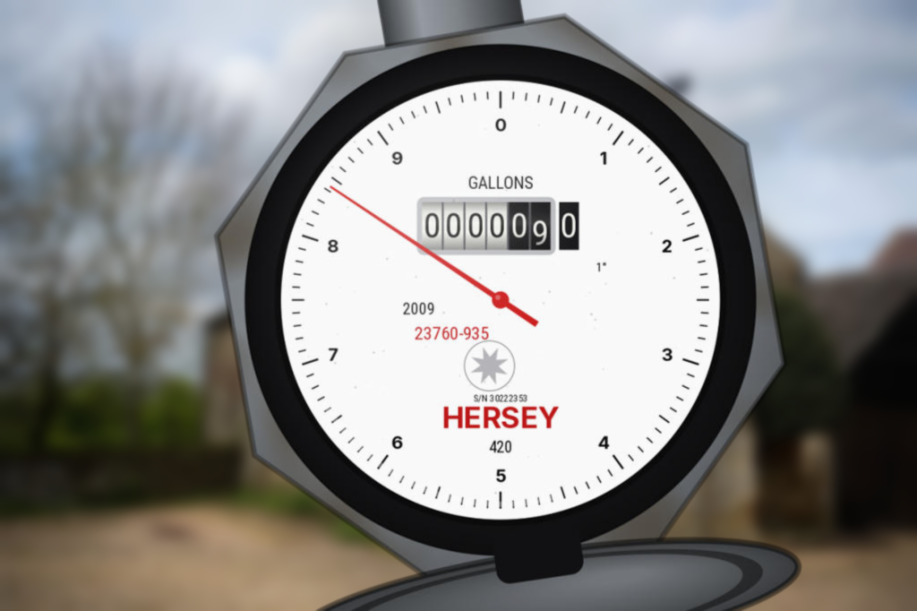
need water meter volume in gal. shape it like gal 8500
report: gal 88.4
